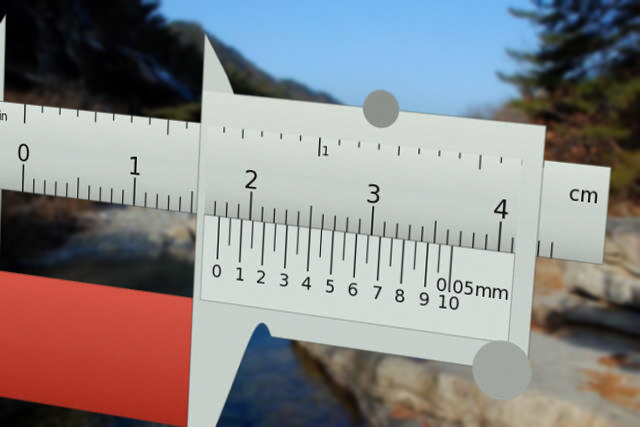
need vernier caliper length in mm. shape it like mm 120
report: mm 17.4
